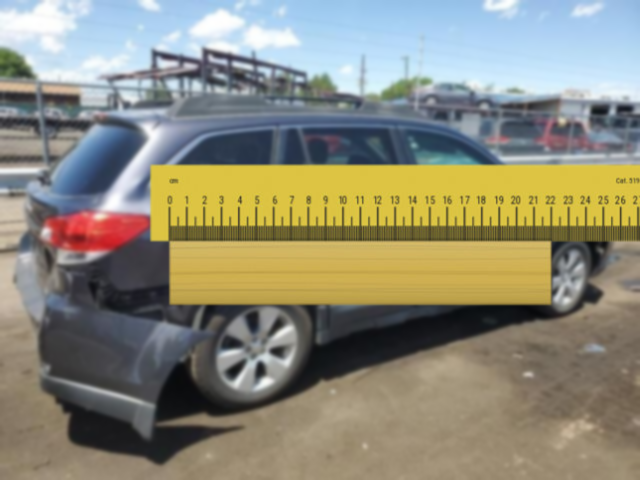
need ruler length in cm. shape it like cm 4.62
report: cm 22
